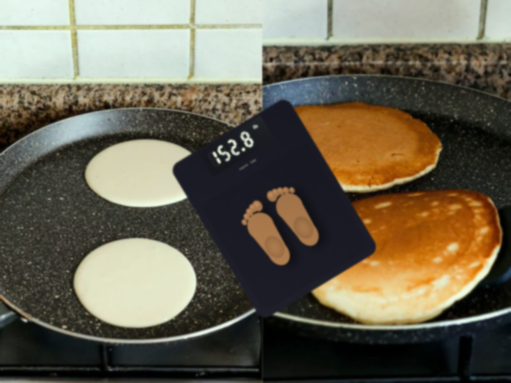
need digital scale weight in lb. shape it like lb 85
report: lb 152.8
